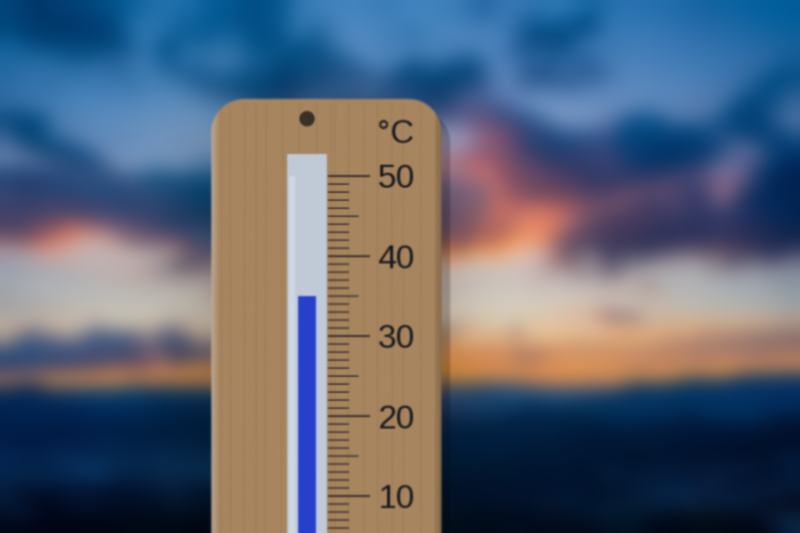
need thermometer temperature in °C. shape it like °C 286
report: °C 35
